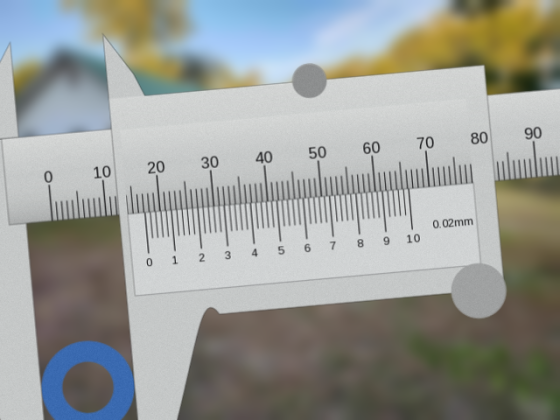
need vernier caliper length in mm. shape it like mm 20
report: mm 17.2
